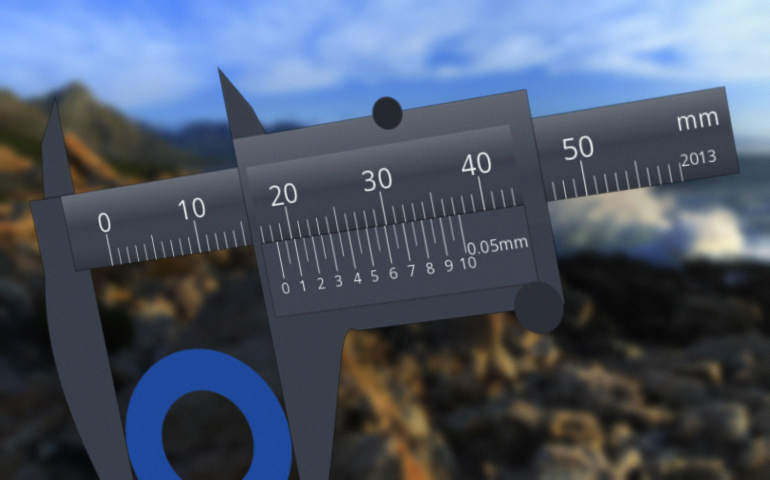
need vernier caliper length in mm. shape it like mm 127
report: mm 18.4
